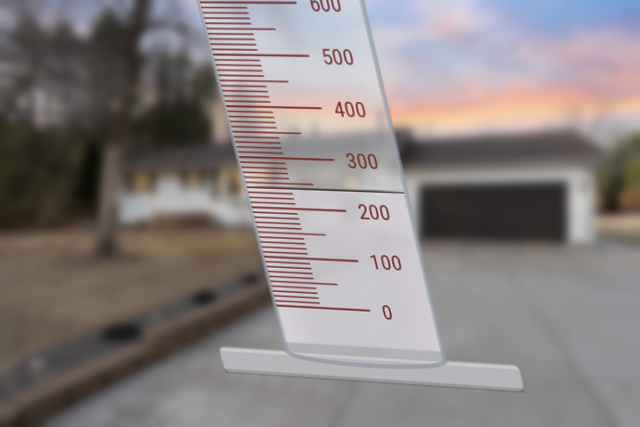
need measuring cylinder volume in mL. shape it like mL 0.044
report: mL 240
